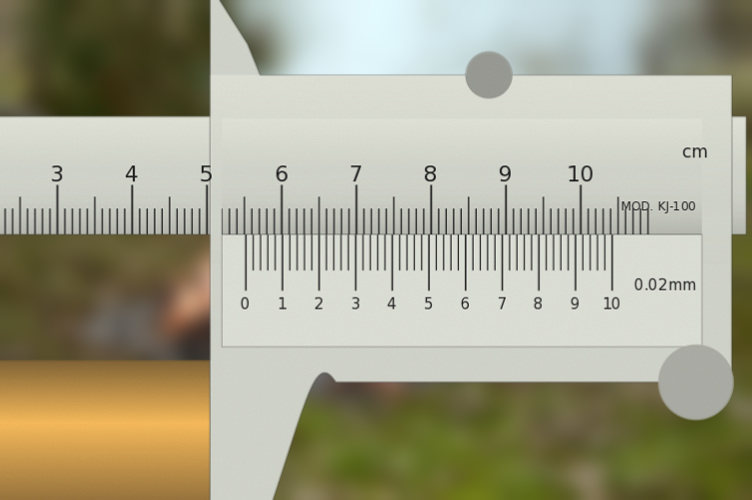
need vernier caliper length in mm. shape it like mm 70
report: mm 55.2
